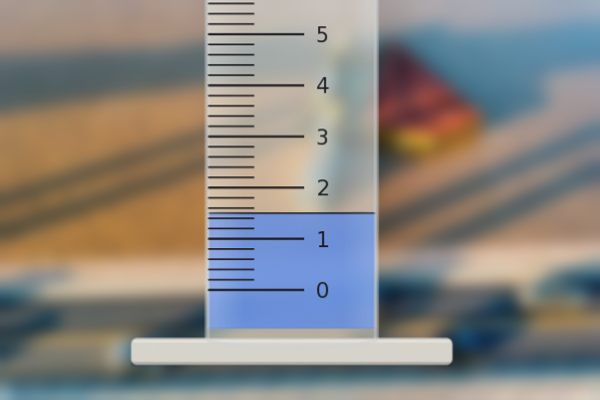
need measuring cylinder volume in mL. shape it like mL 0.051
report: mL 1.5
